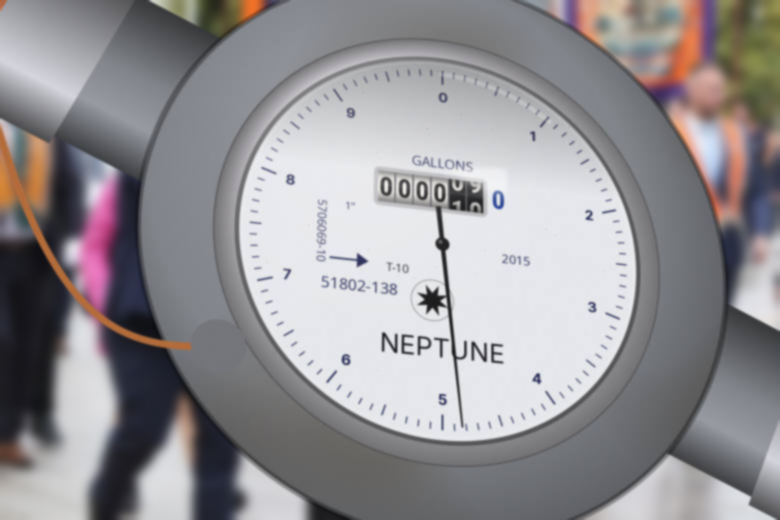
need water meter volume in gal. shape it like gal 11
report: gal 94.8
